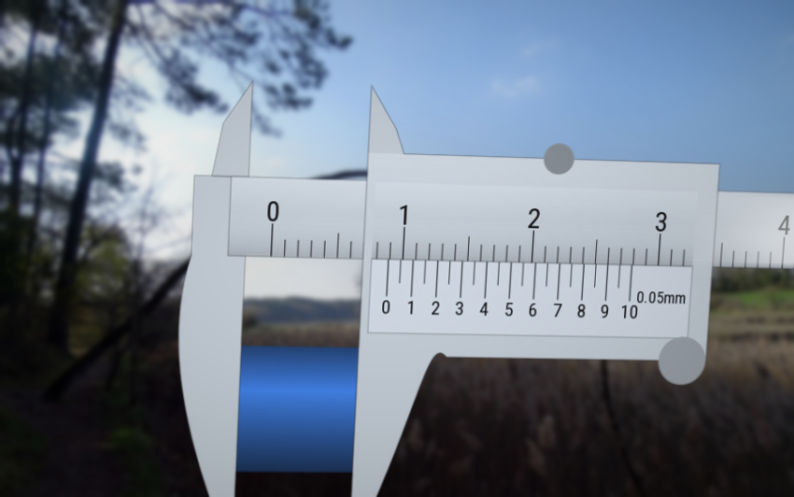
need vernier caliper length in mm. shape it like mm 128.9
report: mm 8.9
